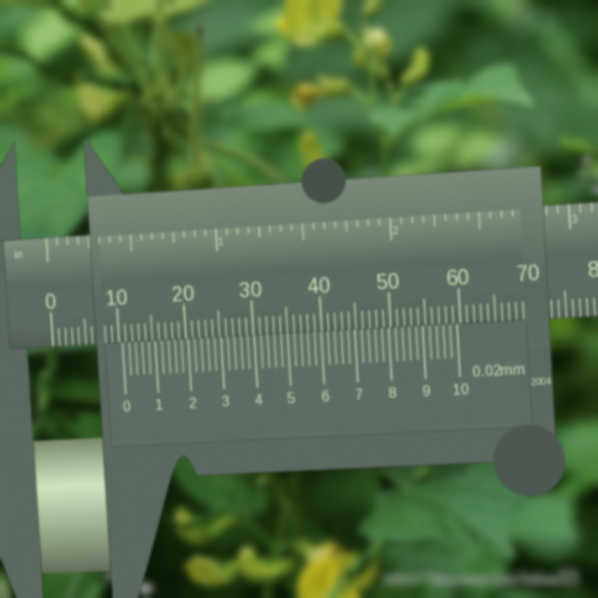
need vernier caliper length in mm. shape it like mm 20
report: mm 10.5
